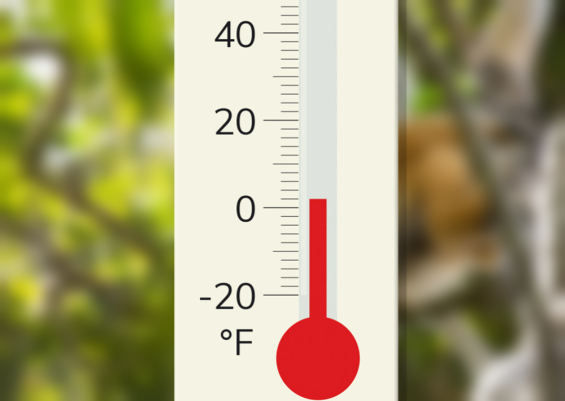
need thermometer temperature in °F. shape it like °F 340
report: °F 2
